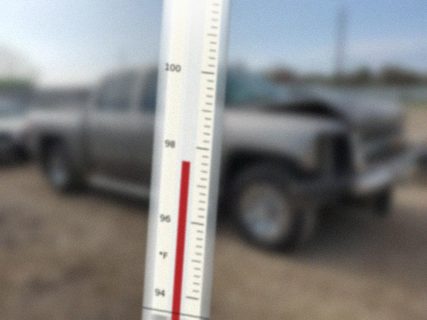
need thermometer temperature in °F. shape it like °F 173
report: °F 97.6
